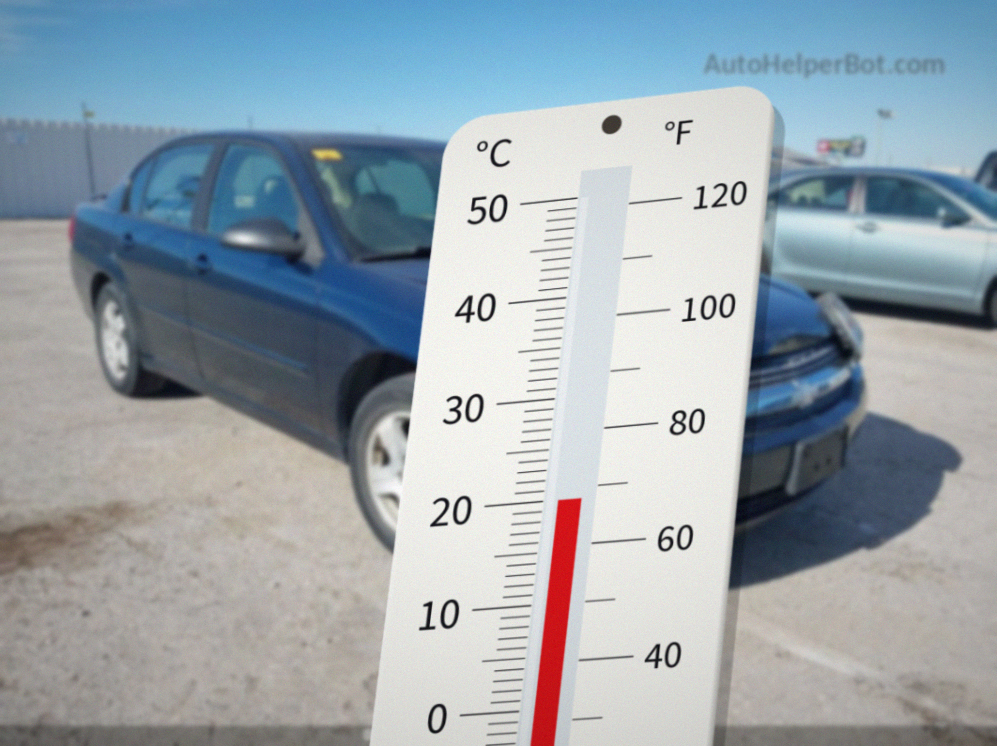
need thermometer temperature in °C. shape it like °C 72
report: °C 20
